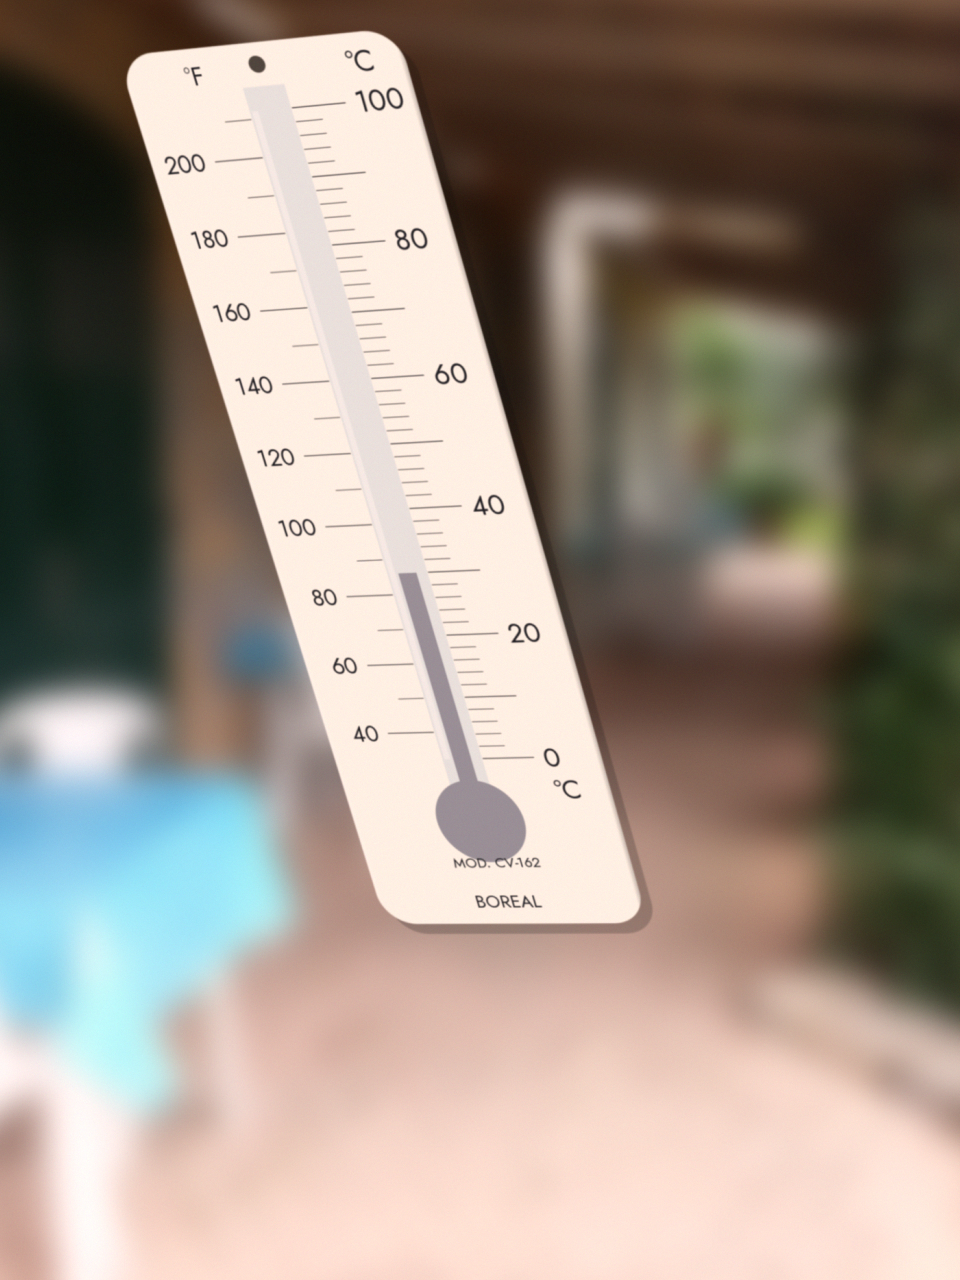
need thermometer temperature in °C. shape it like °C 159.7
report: °C 30
